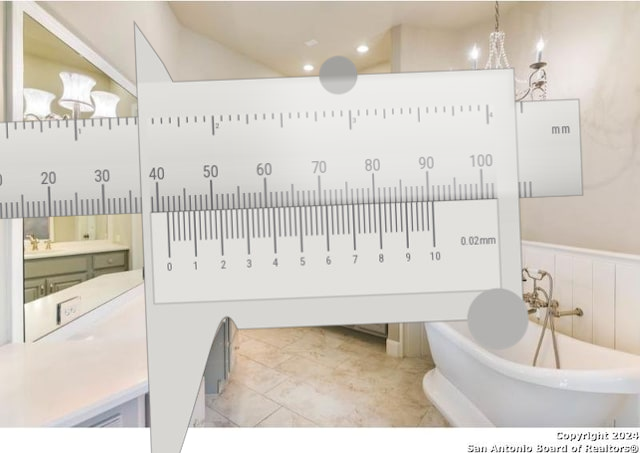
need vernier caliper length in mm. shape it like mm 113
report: mm 41.8
